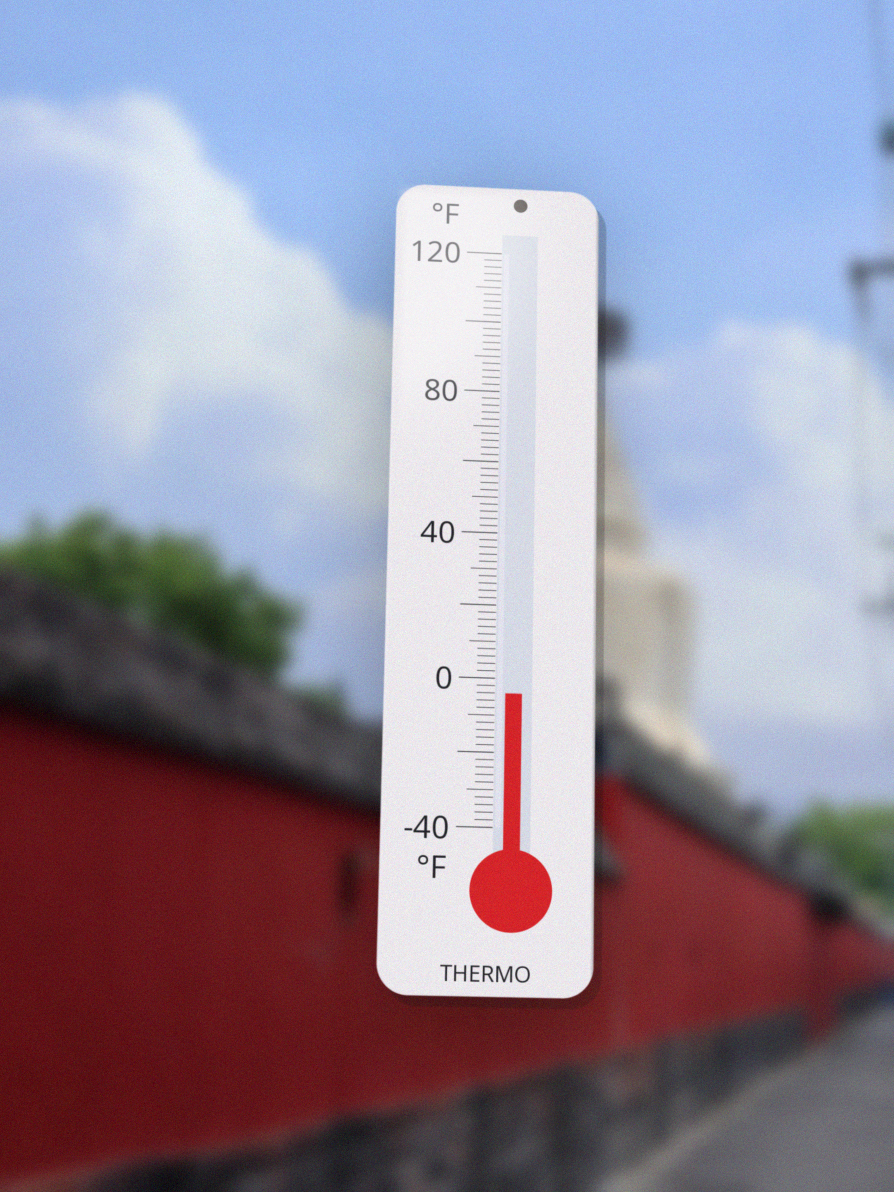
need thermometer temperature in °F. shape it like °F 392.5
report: °F -4
